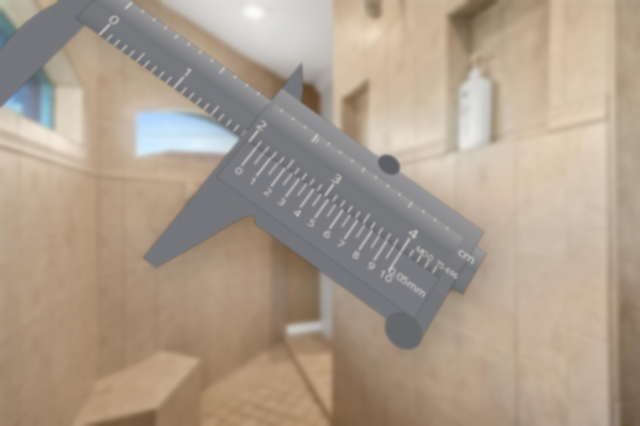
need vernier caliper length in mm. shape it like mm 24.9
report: mm 21.0
